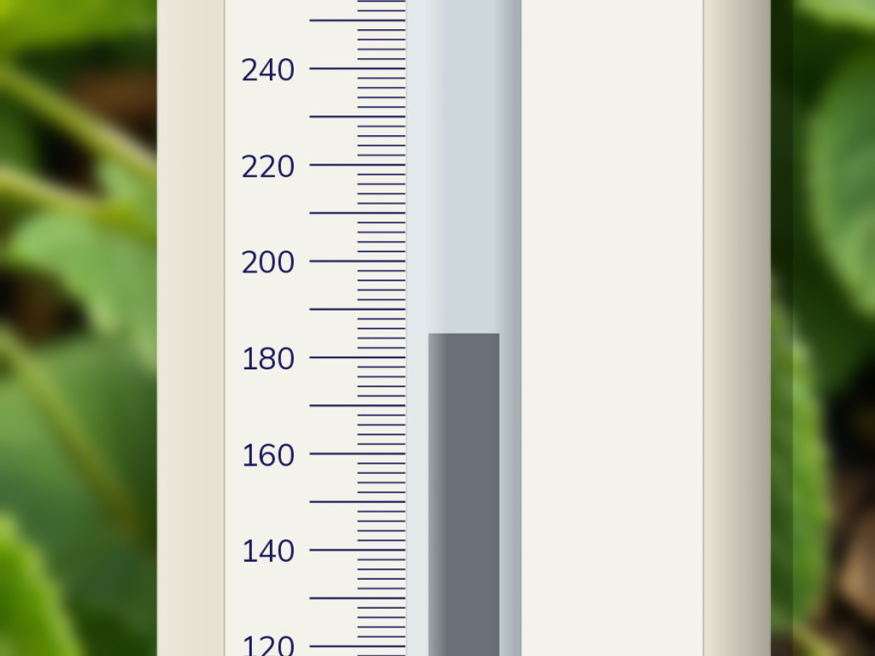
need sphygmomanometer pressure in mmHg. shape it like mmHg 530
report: mmHg 185
